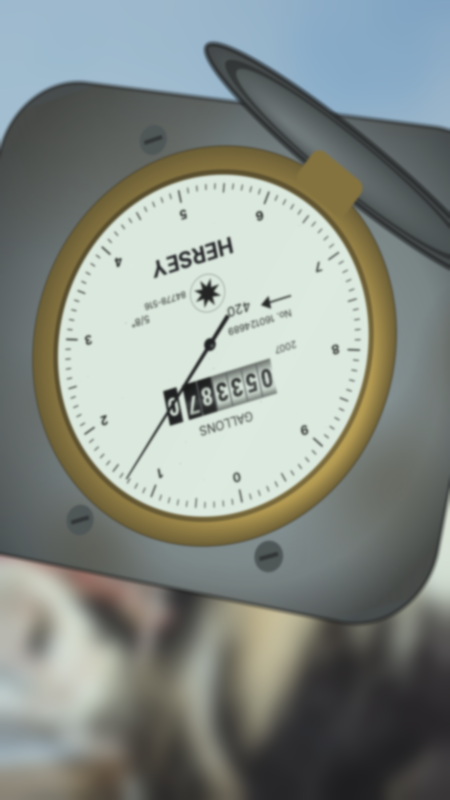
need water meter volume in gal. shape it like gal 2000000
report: gal 533871.3
